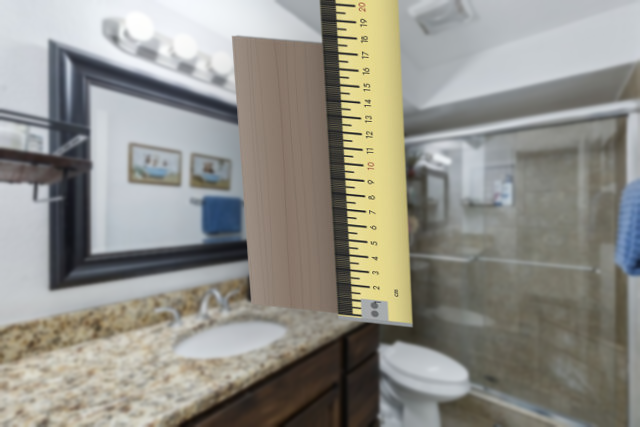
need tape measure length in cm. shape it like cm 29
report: cm 17.5
